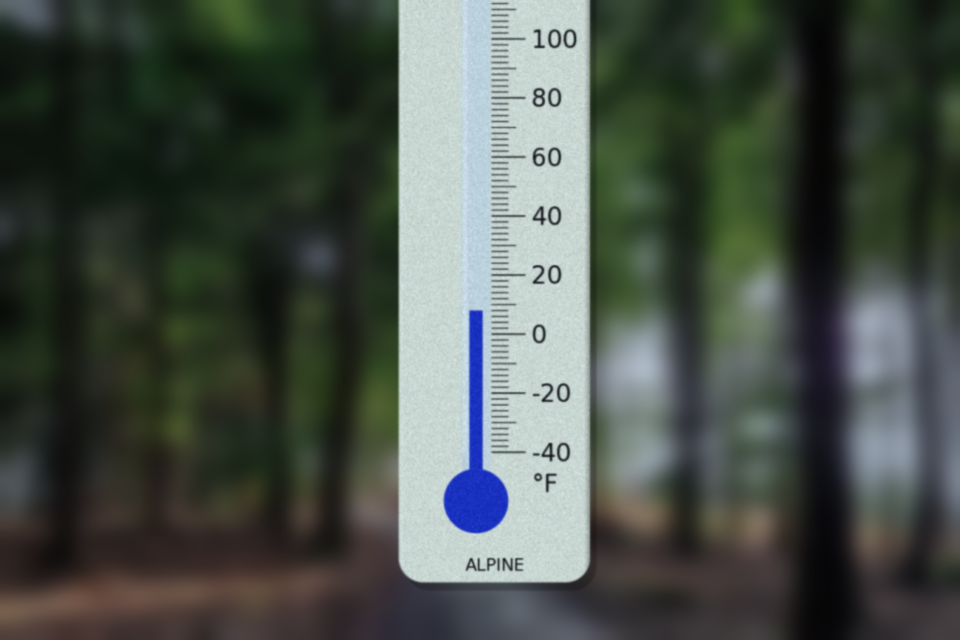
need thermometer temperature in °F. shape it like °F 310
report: °F 8
